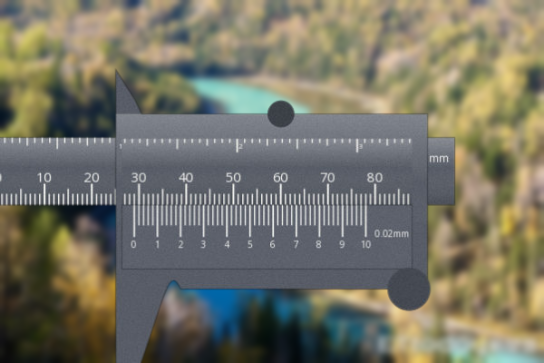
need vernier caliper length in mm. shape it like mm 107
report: mm 29.0
